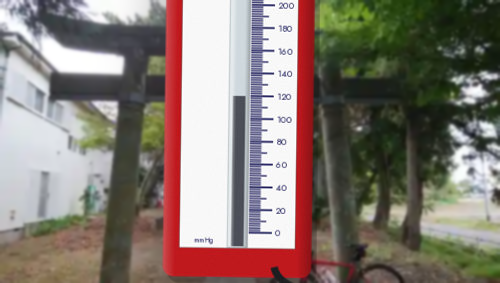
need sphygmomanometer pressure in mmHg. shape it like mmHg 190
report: mmHg 120
